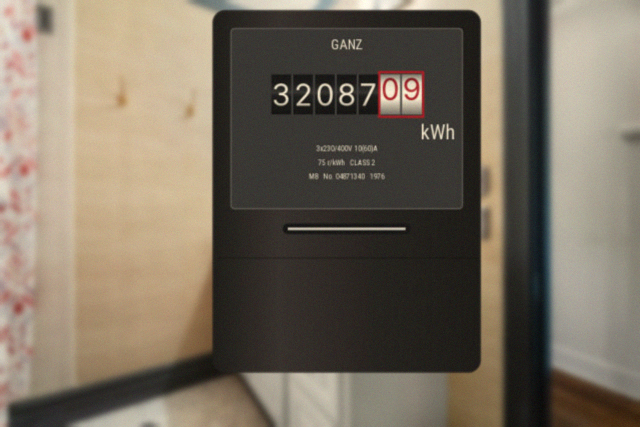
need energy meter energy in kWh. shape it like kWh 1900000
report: kWh 32087.09
